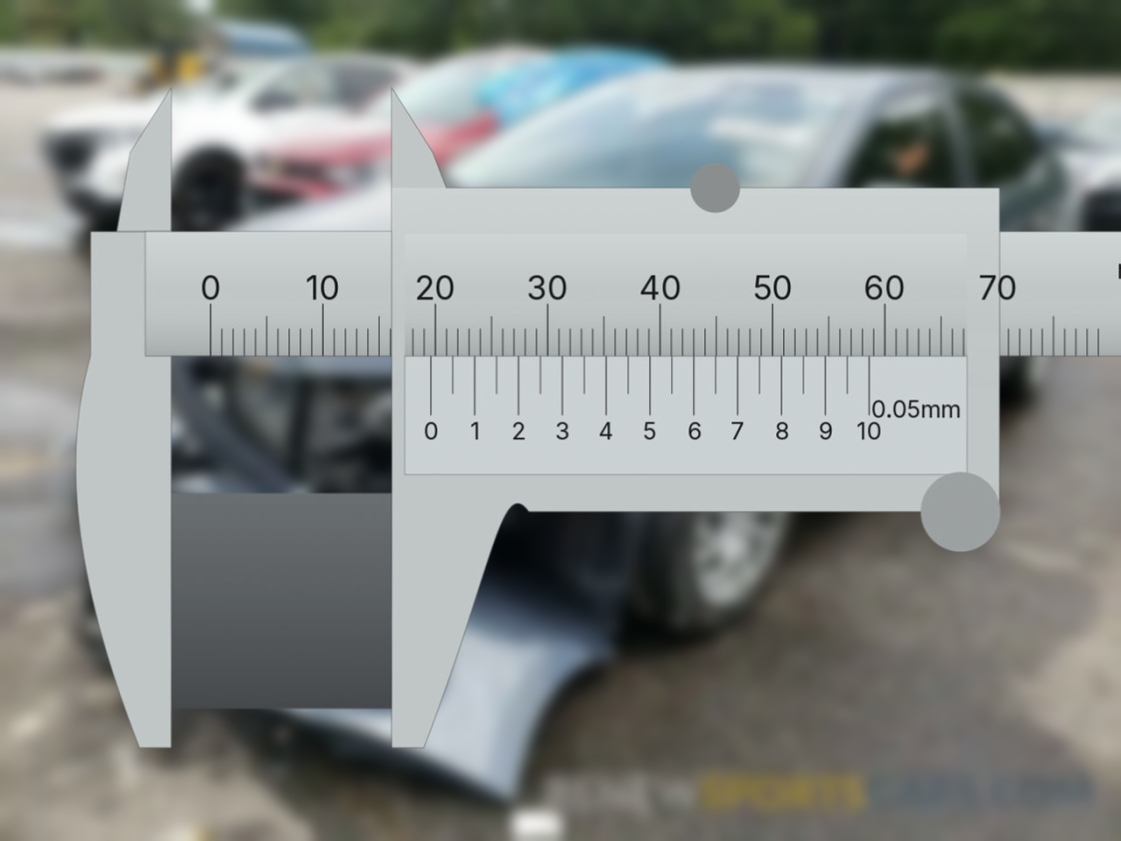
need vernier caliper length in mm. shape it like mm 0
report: mm 19.6
